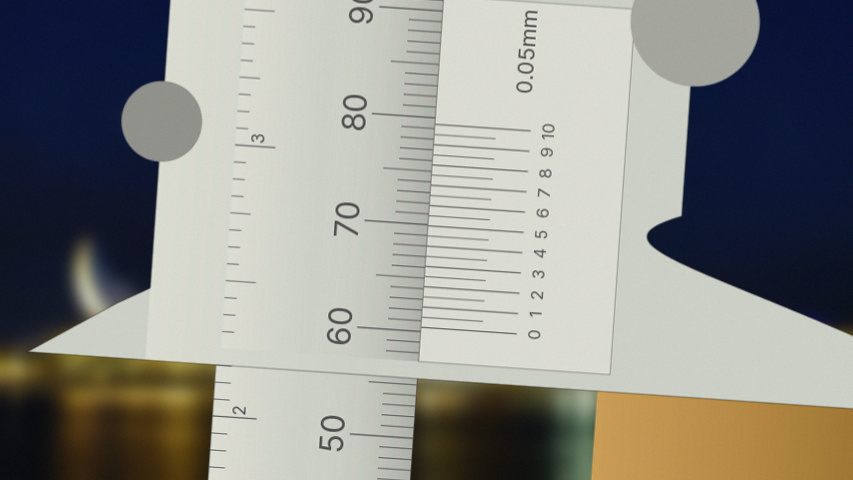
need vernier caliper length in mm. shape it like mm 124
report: mm 60.4
